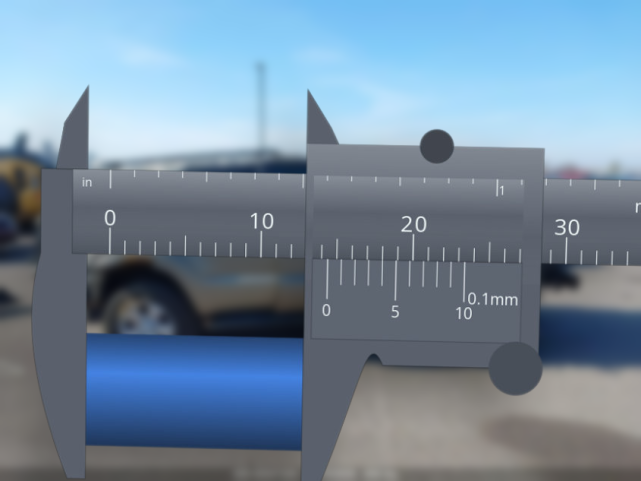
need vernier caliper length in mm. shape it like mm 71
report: mm 14.4
